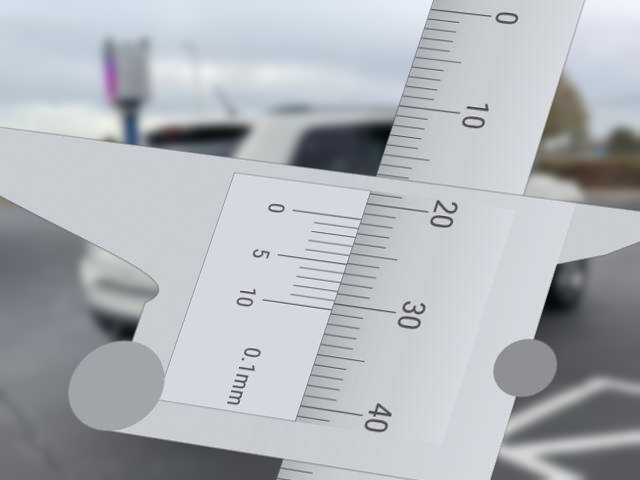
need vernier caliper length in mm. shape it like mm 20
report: mm 21.6
